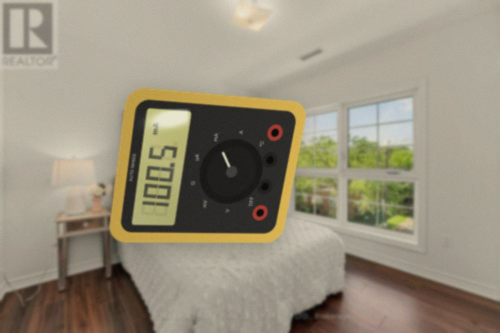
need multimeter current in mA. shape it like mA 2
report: mA 100.5
